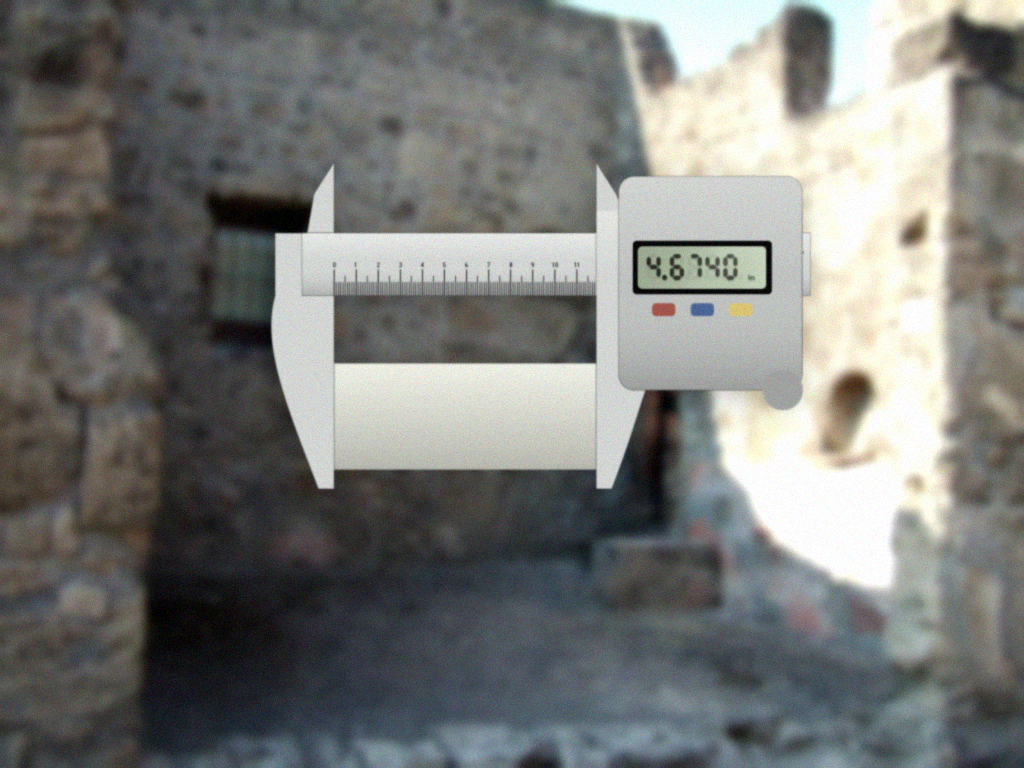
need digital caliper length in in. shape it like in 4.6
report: in 4.6740
